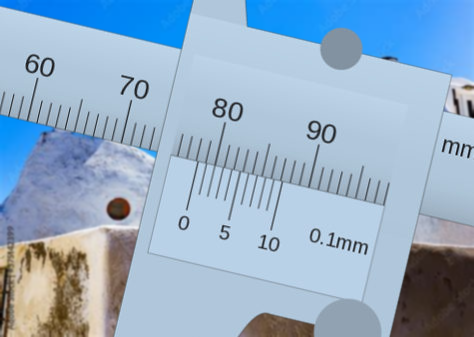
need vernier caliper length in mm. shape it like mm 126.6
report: mm 78.2
